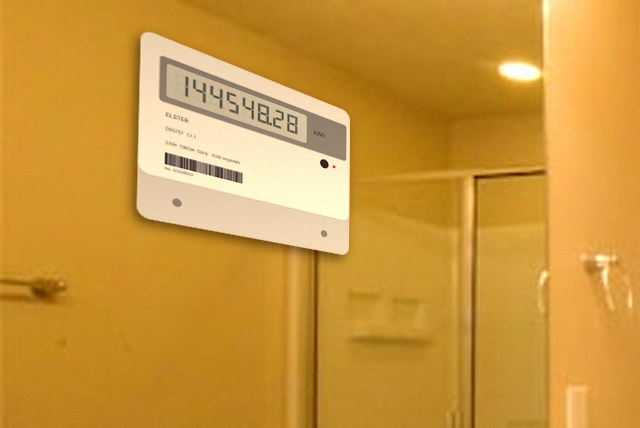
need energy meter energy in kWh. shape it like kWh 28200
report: kWh 144548.28
